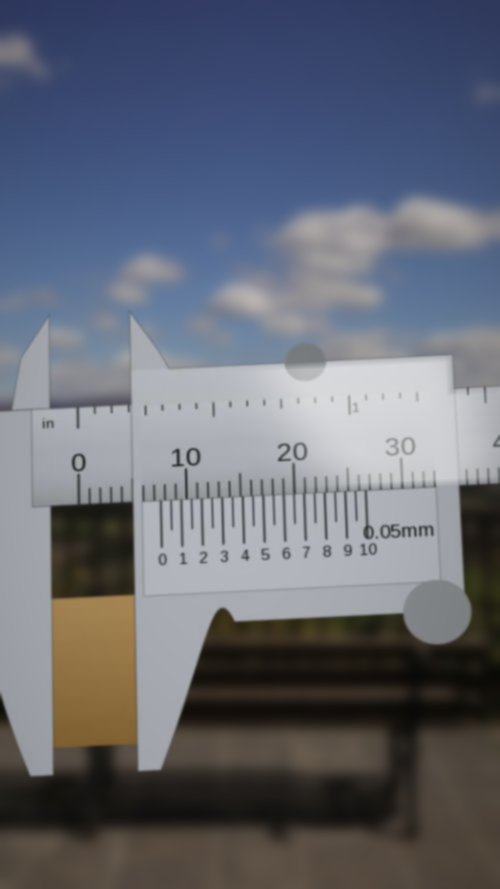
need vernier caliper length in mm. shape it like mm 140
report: mm 7.6
